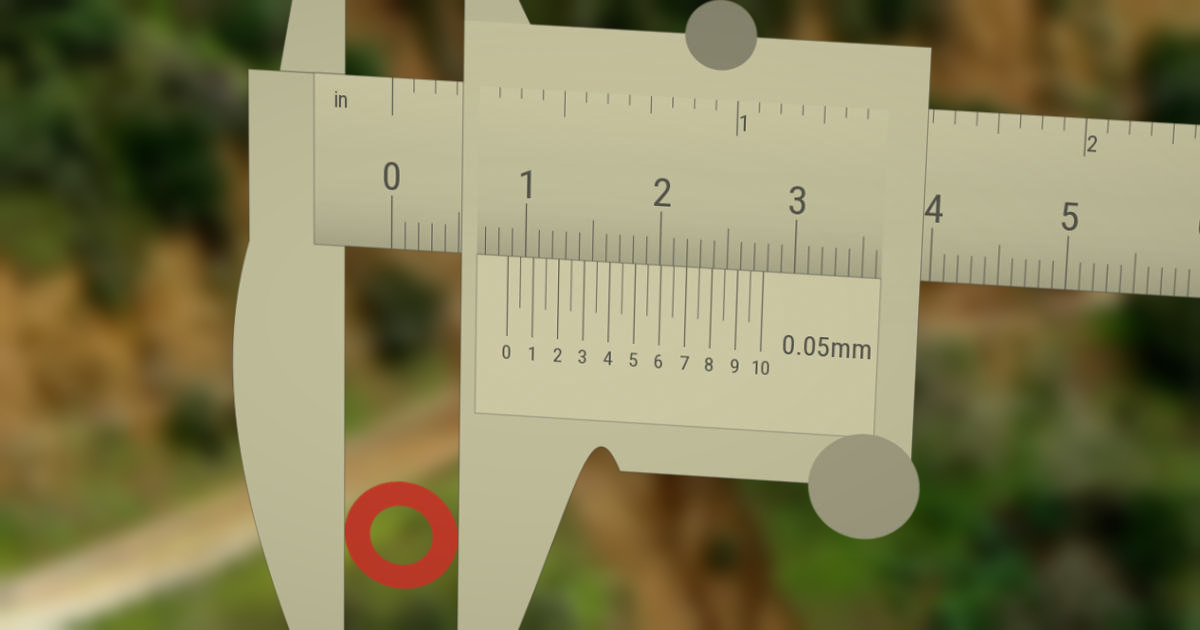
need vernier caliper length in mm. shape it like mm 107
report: mm 8.7
